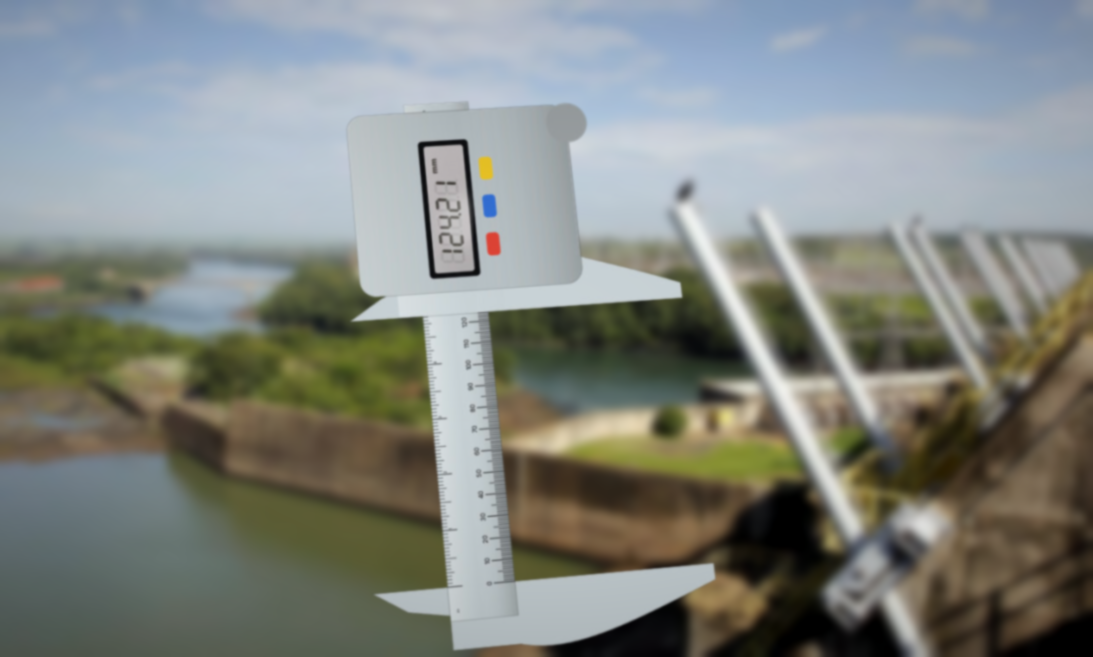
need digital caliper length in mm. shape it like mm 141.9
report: mm 124.21
